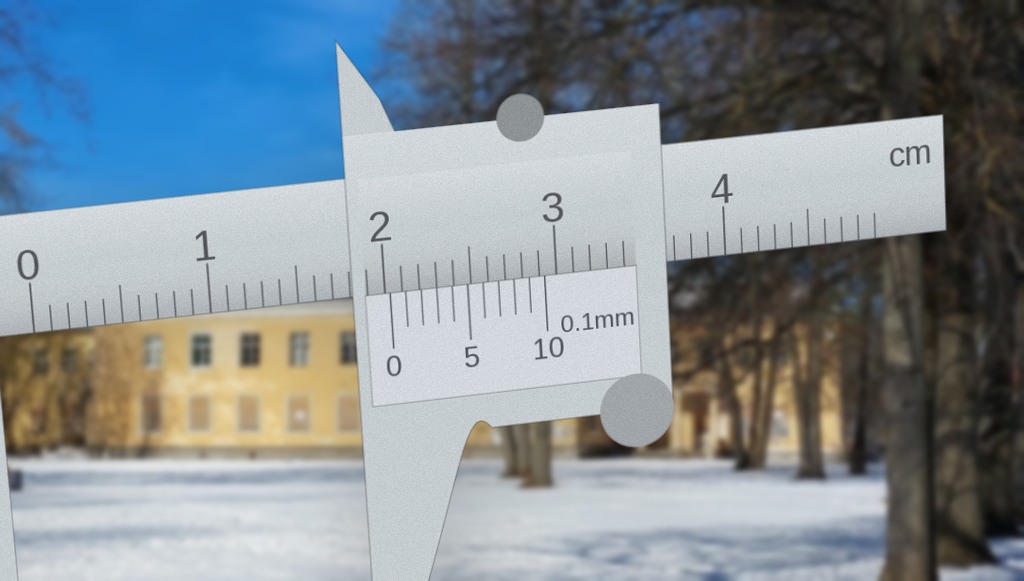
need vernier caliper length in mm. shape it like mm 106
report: mm 20.3
